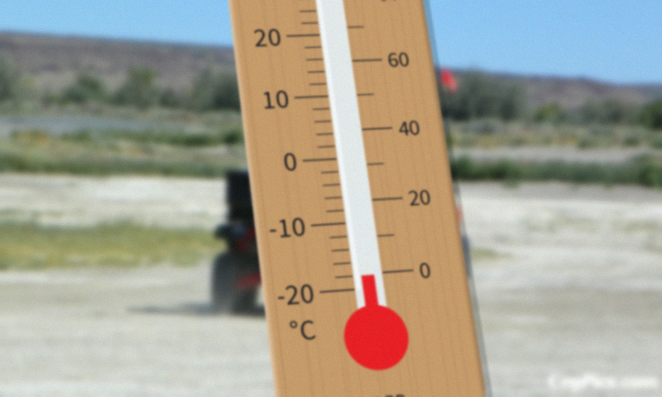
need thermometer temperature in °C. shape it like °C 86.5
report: °C -18
